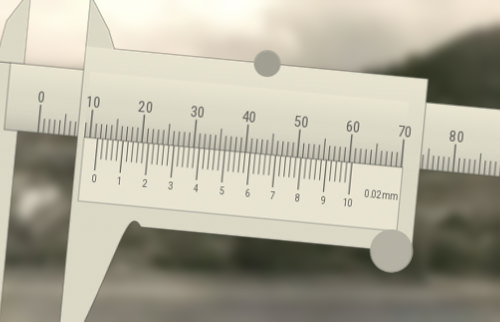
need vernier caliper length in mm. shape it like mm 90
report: mm 11.5
